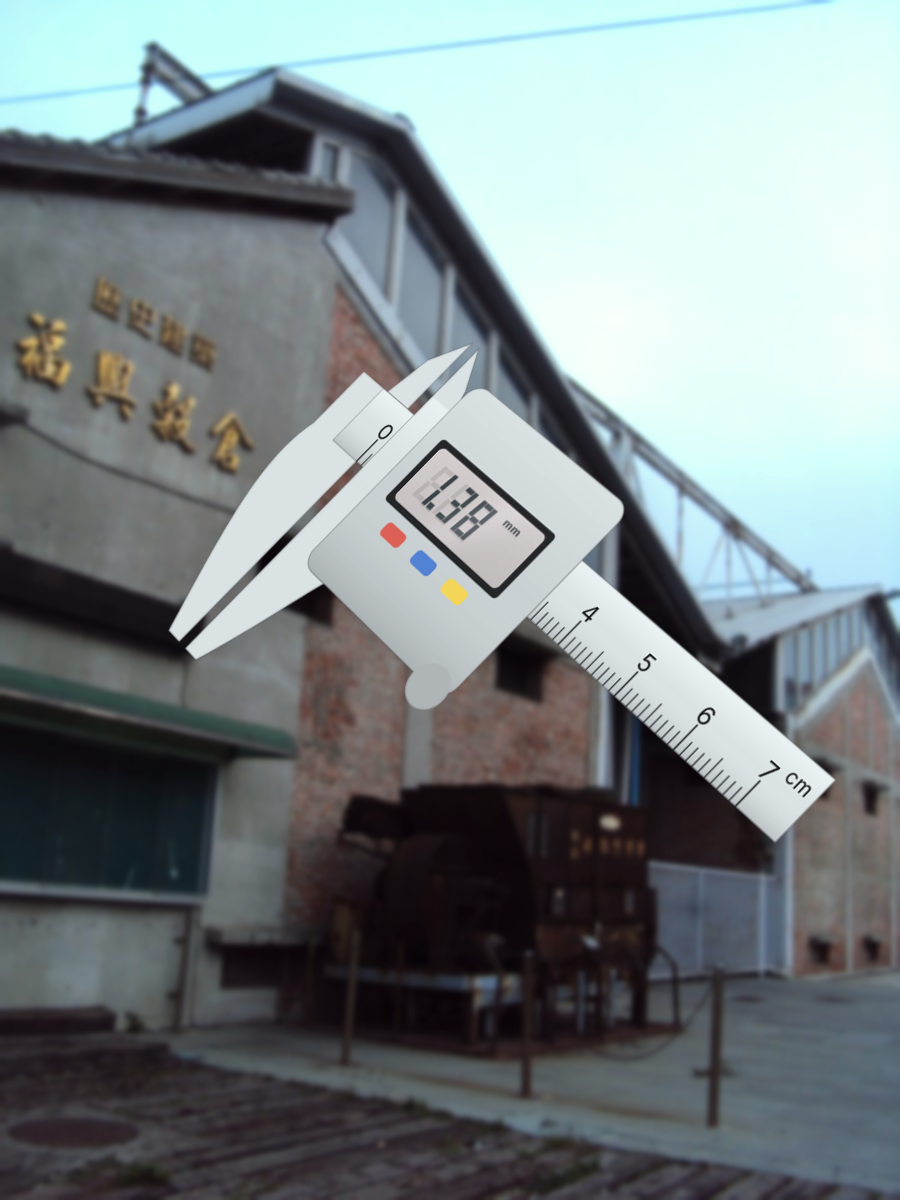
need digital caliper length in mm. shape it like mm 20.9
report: mm 1.38
